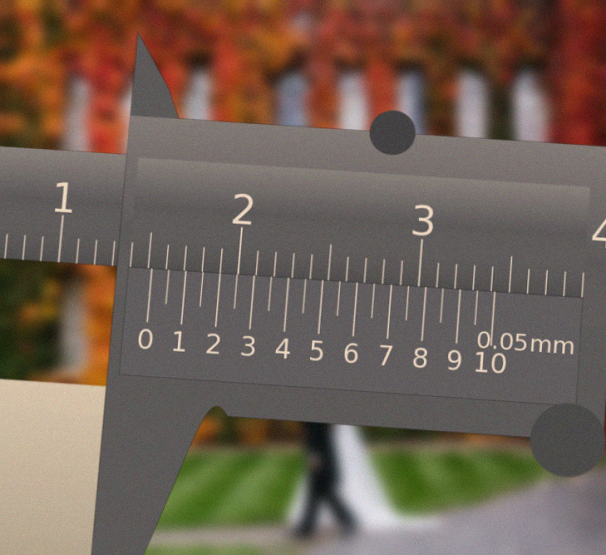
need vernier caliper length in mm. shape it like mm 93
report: mm 15.2
